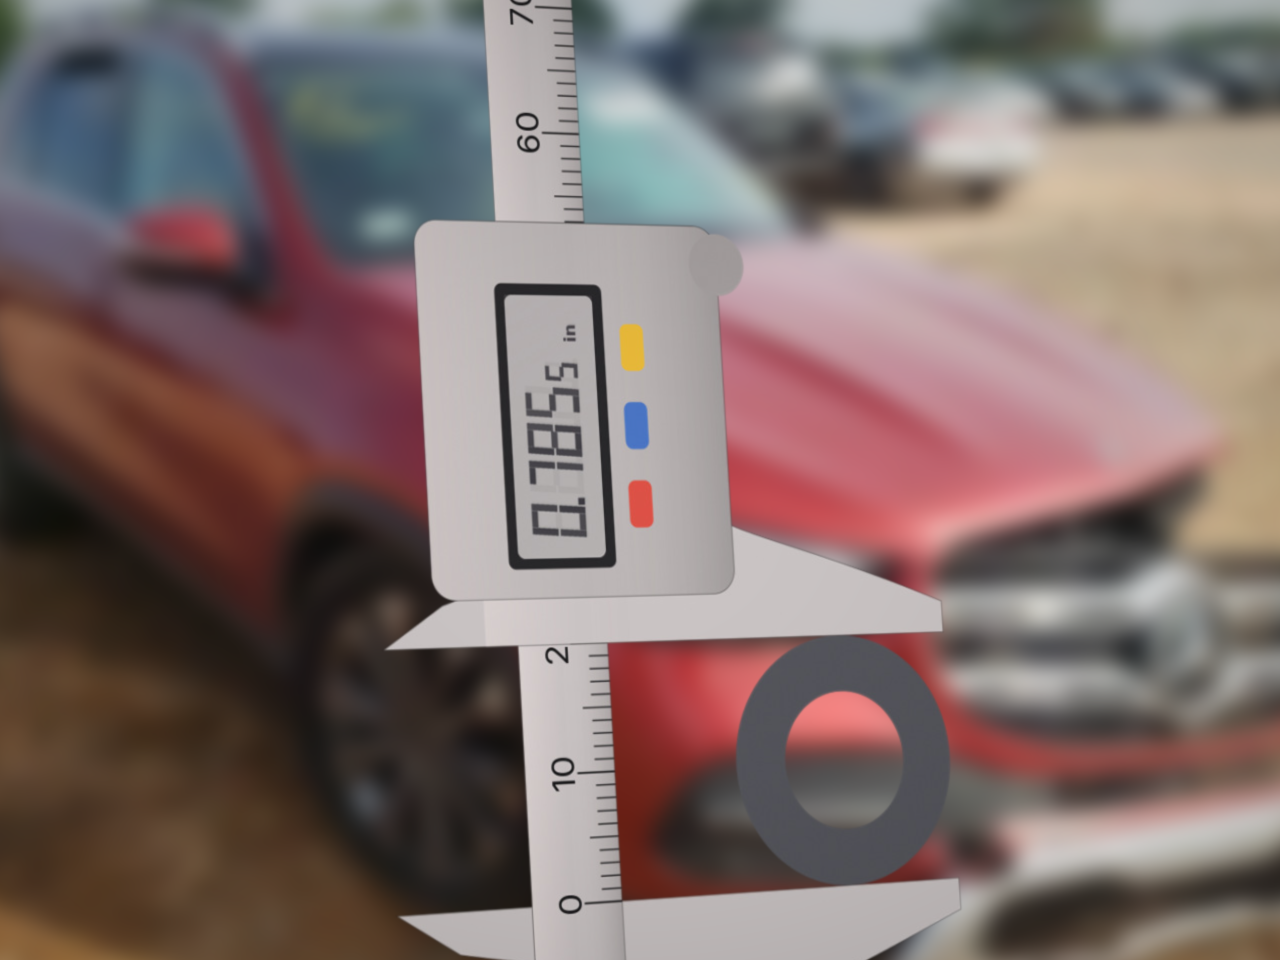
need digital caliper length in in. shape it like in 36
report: in 0.7855
